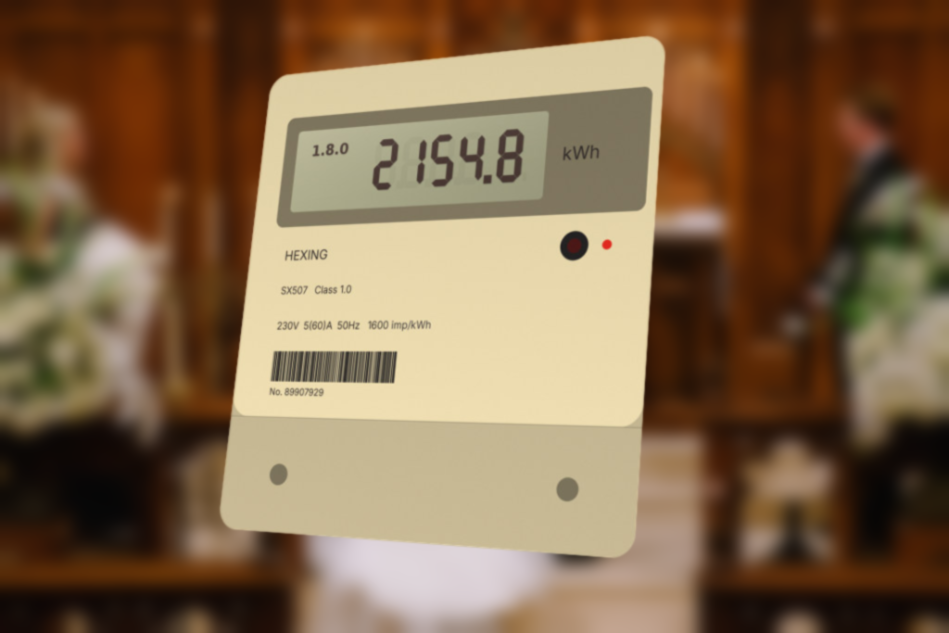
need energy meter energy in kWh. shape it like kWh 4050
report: kWh 2154.8
